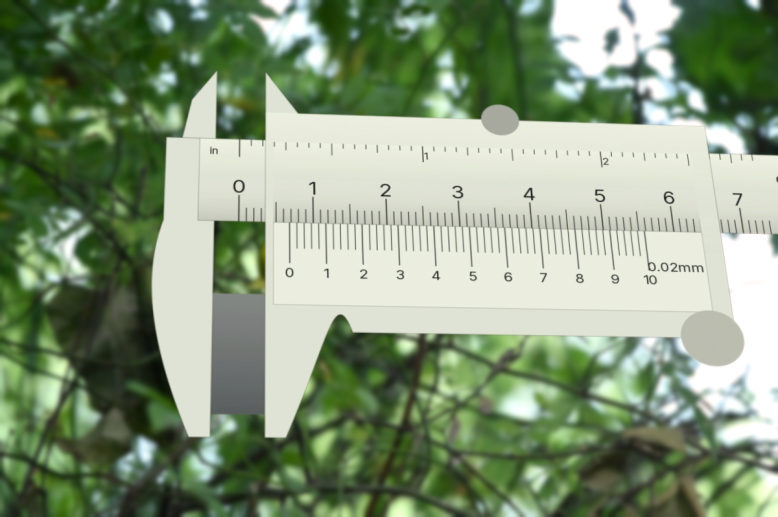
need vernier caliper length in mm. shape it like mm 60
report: mm 6.8
